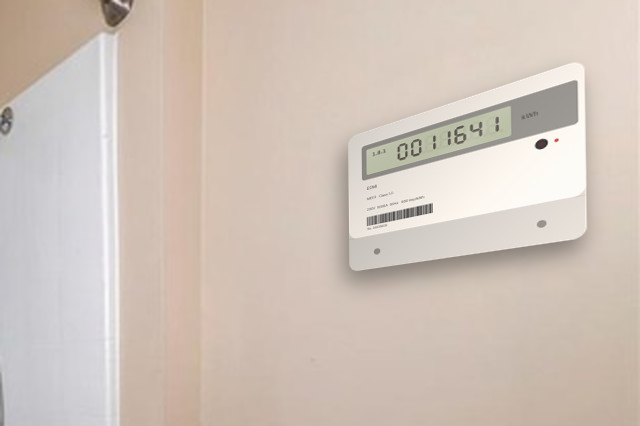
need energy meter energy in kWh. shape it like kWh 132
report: kWh 11641
